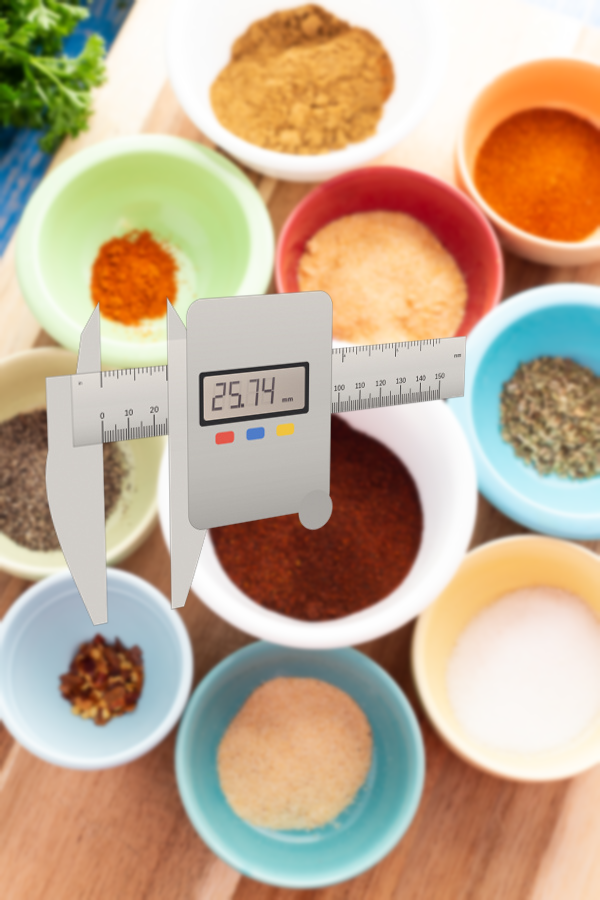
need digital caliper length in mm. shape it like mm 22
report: mm 25.74
